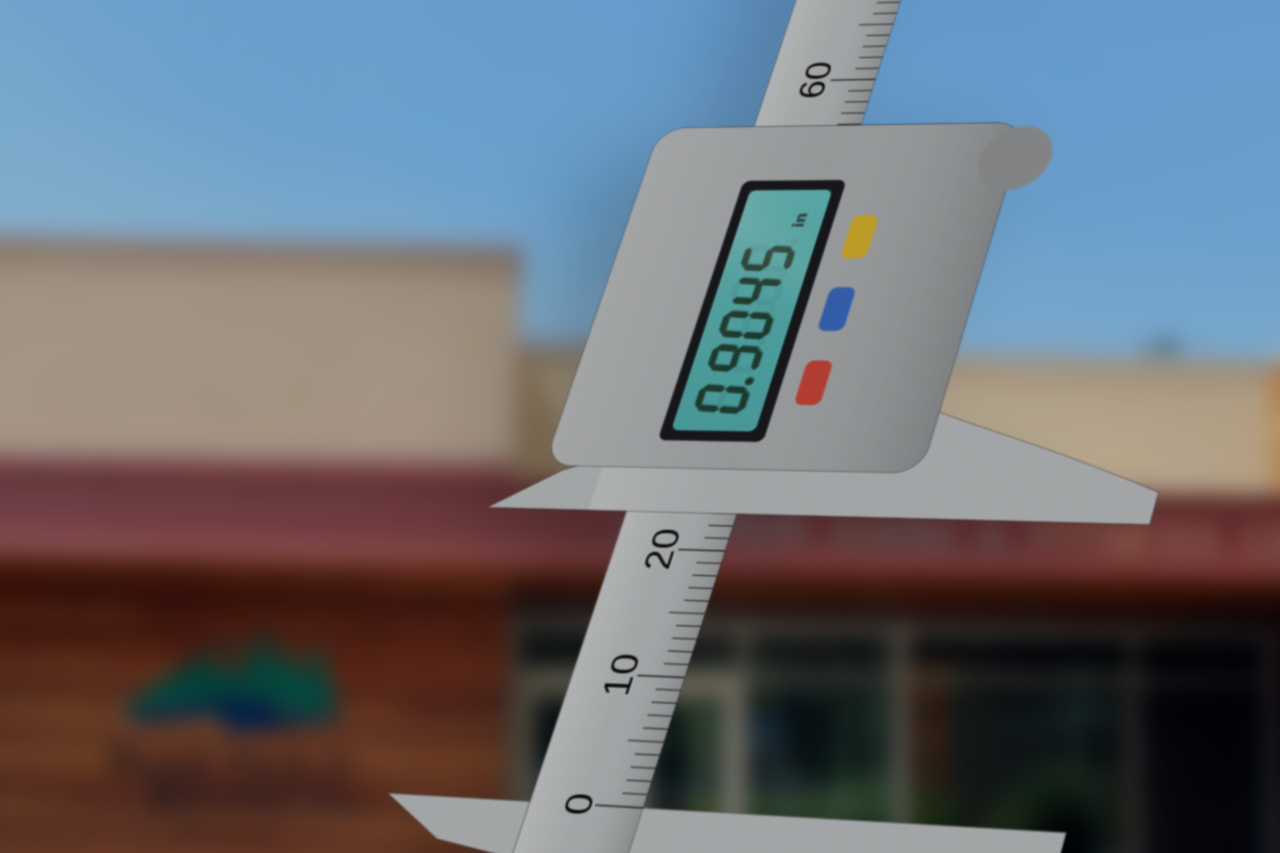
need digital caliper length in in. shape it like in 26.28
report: in 0.9045
